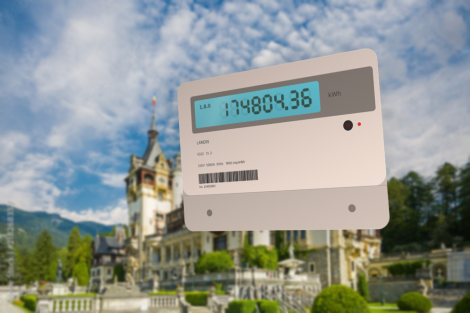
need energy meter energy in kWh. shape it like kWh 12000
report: kWh 174804.36
